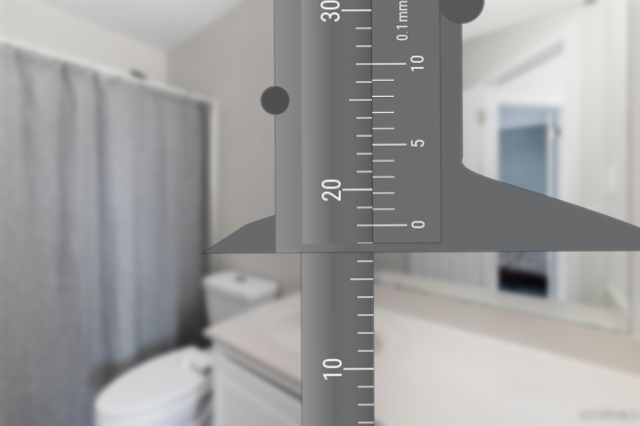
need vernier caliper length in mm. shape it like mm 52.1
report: mm 18.0
